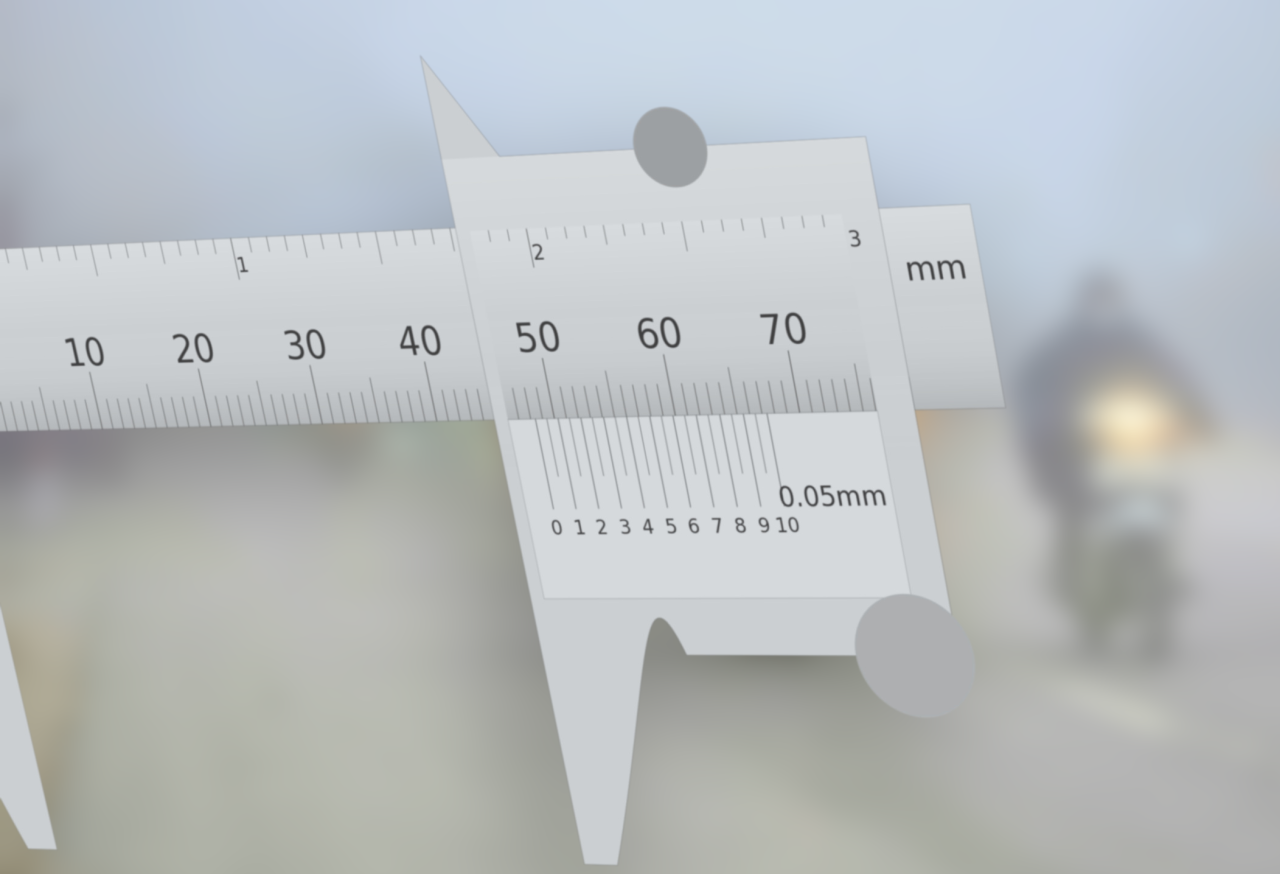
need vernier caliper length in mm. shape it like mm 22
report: mm 48.4
